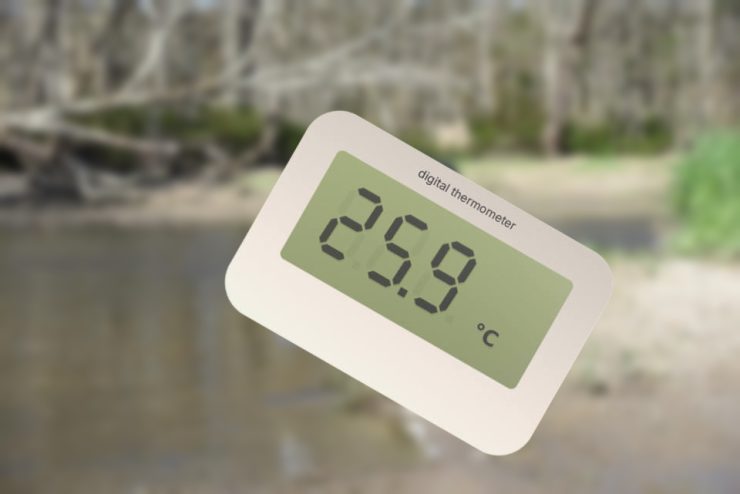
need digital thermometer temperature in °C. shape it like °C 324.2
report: °C 25.9
